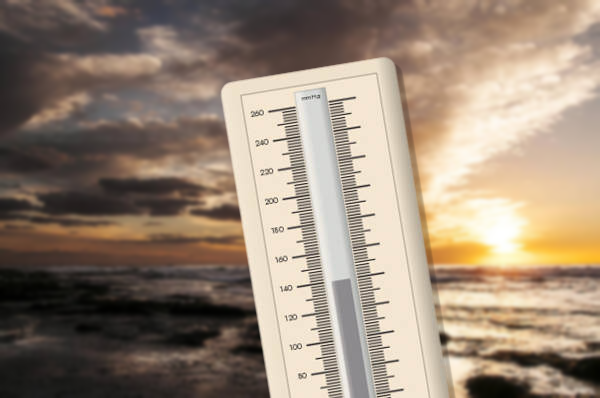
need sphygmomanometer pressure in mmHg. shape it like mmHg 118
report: mmHg 140
